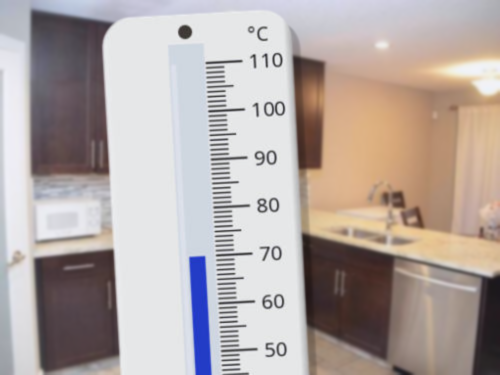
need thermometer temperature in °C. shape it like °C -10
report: °C 70
